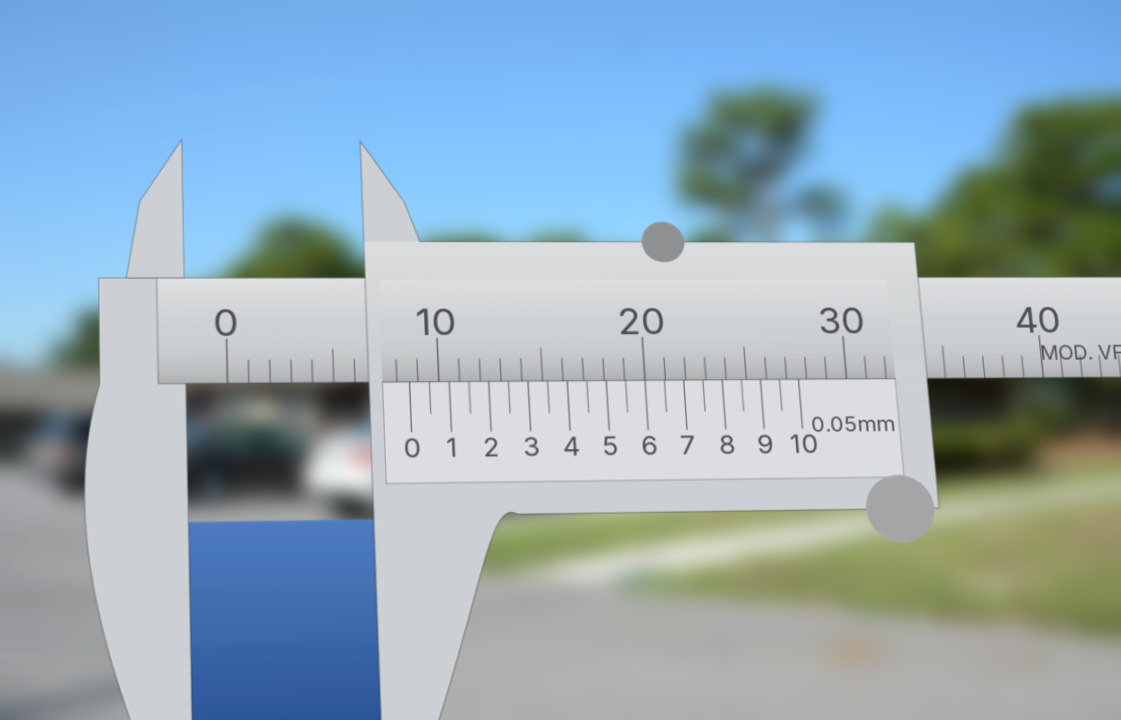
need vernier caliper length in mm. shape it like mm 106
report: mm 8.6
